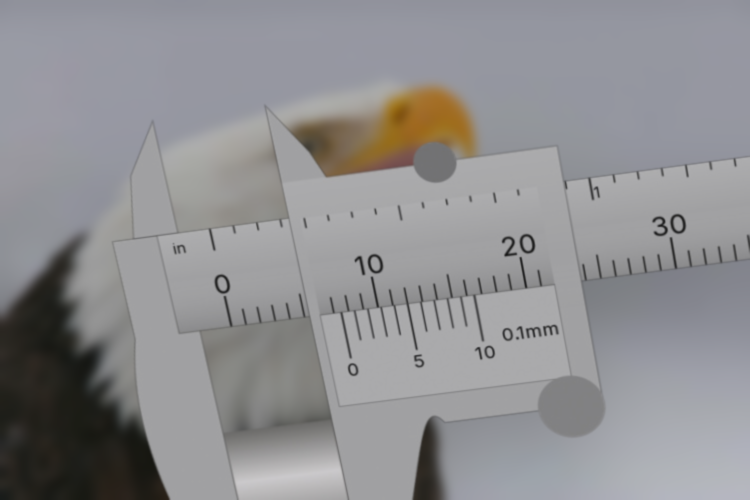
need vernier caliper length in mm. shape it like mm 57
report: mm 7.5
